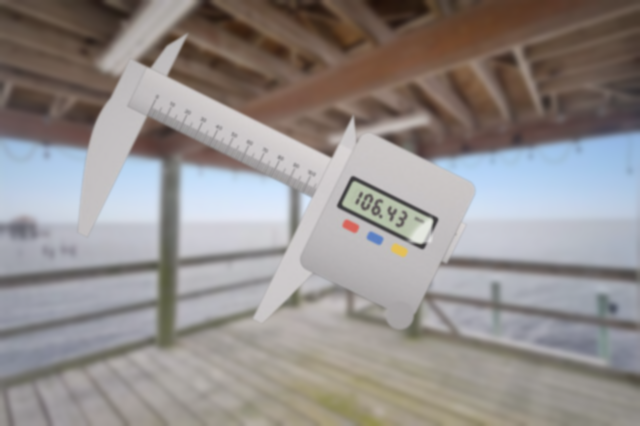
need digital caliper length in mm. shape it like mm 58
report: mm 106.43
